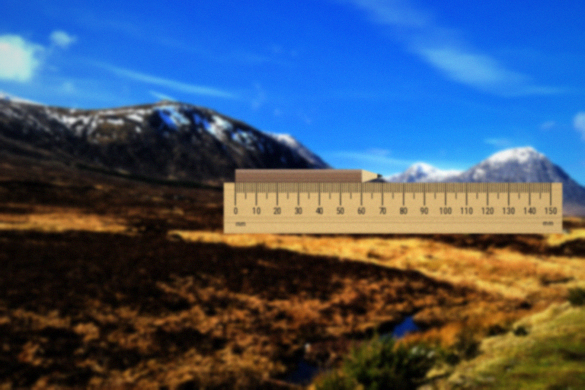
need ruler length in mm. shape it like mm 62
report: mm 70
